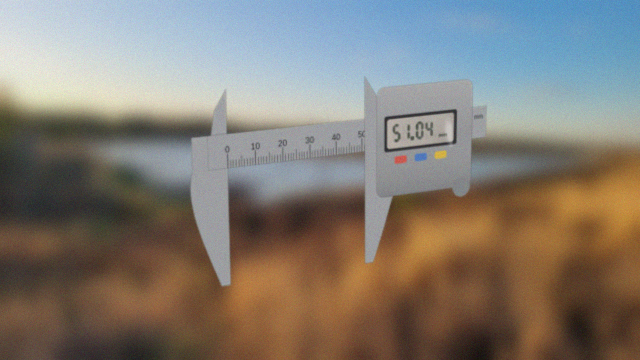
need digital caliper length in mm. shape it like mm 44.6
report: mm 51.04
